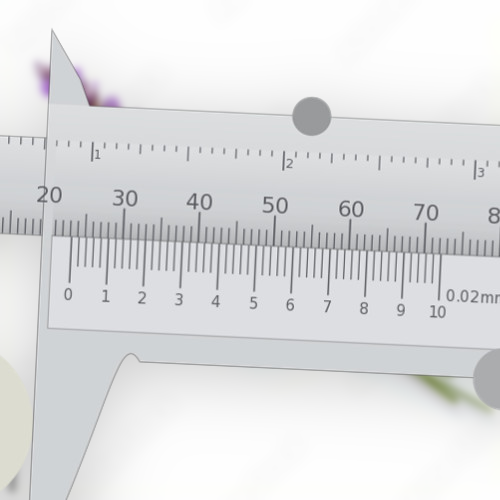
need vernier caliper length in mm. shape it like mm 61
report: mm 23.2
